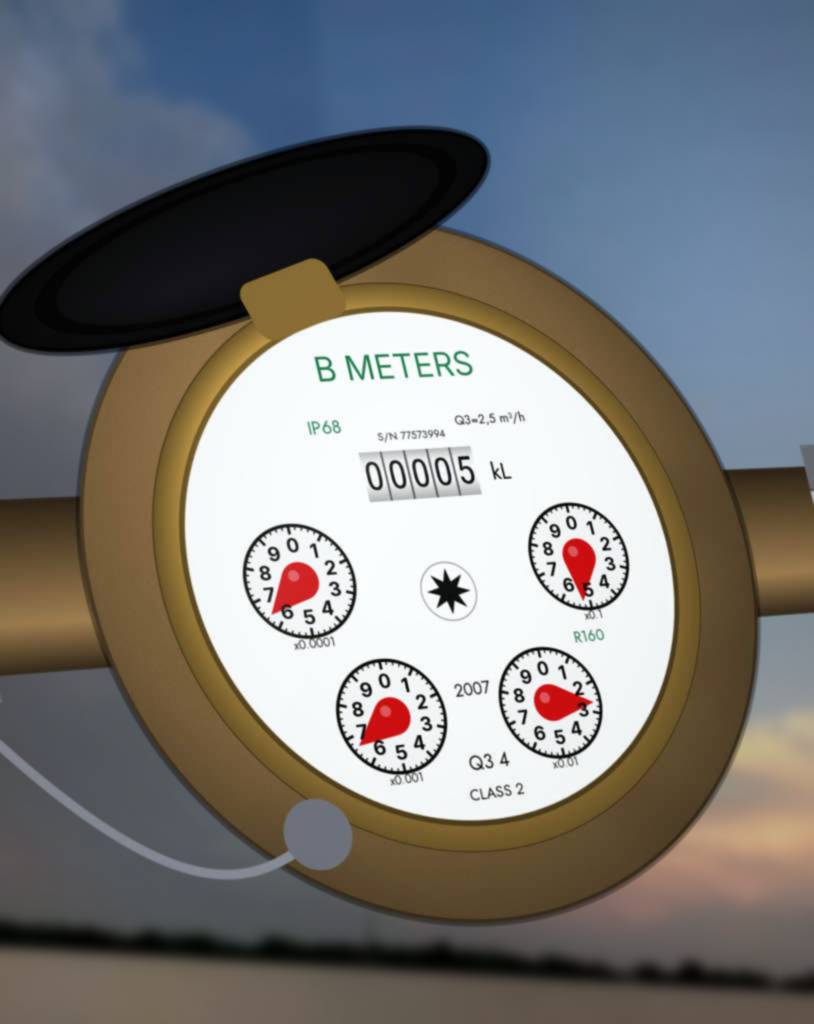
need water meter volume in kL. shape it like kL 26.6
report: kL 5.5266
